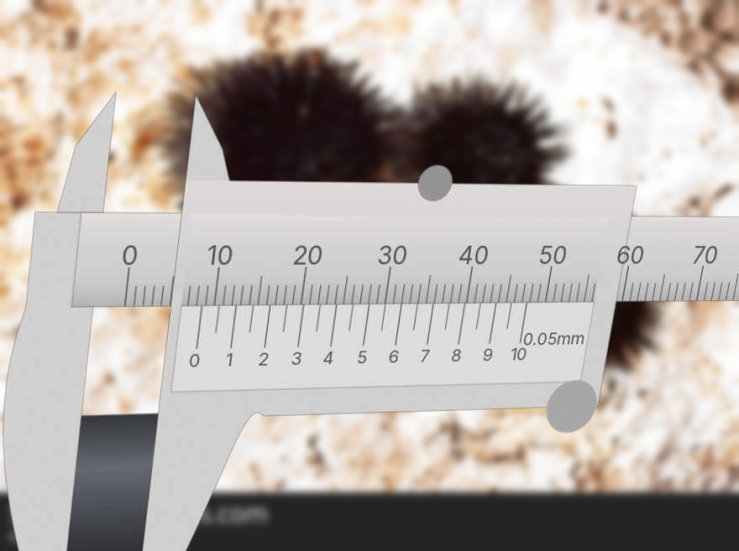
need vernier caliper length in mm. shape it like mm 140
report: mm 8.6
